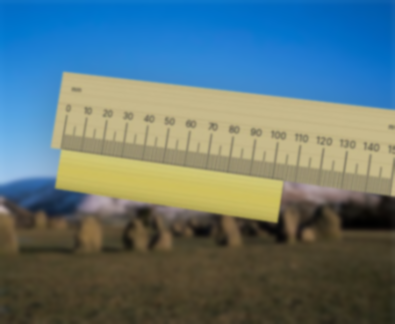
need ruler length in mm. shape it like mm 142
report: mm 105
